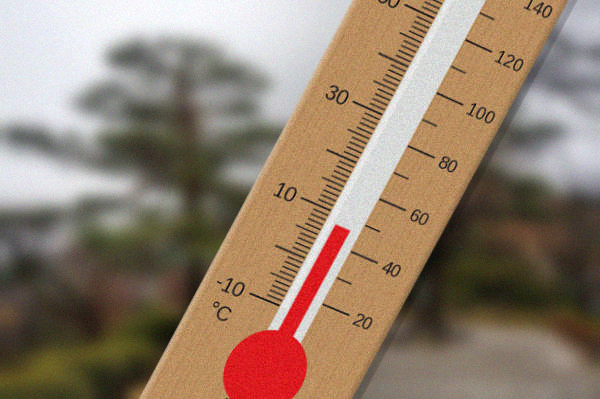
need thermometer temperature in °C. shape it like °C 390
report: °C 8
